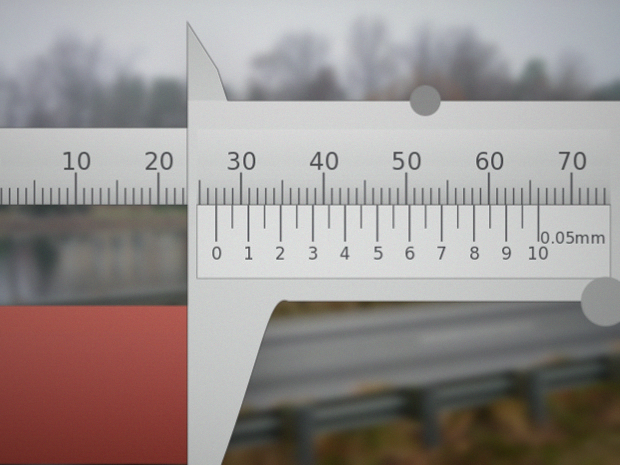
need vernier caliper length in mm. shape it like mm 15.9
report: mm 27.0
